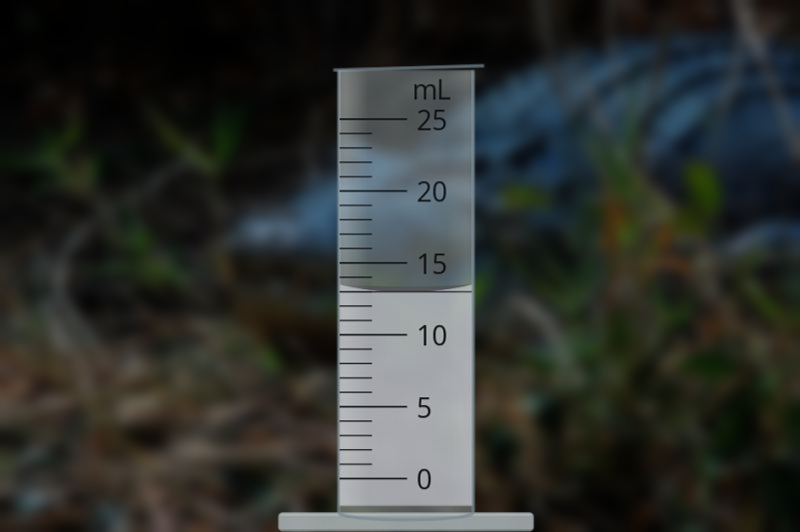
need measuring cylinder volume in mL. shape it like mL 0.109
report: mL 13
